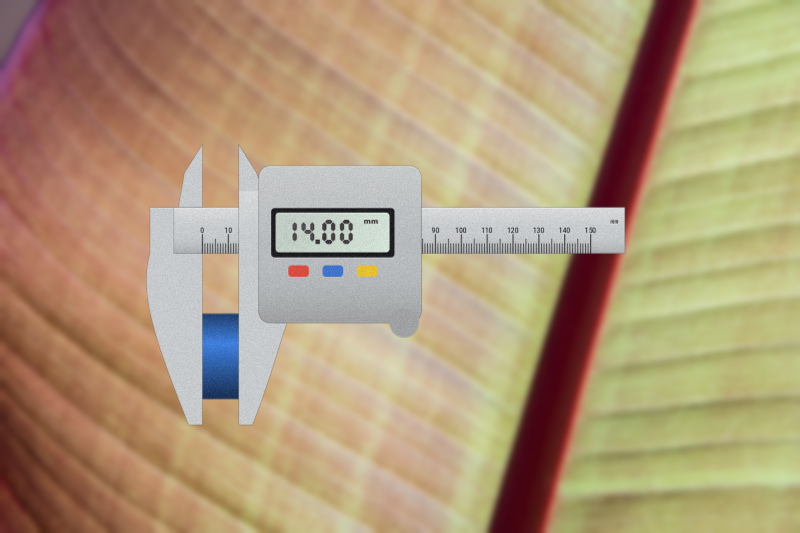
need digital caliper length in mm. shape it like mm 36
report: mm 14.00
